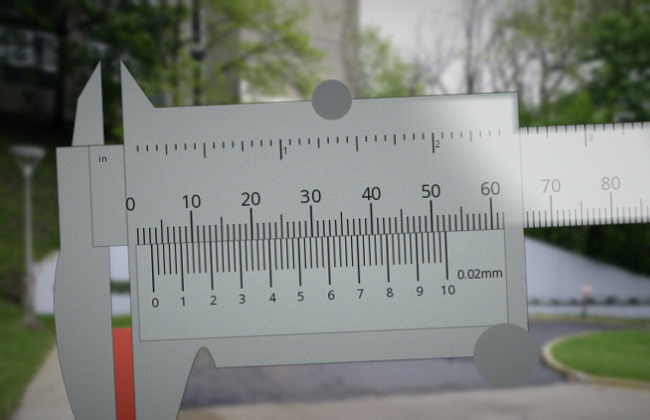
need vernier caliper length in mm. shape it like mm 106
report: mm 3.2
